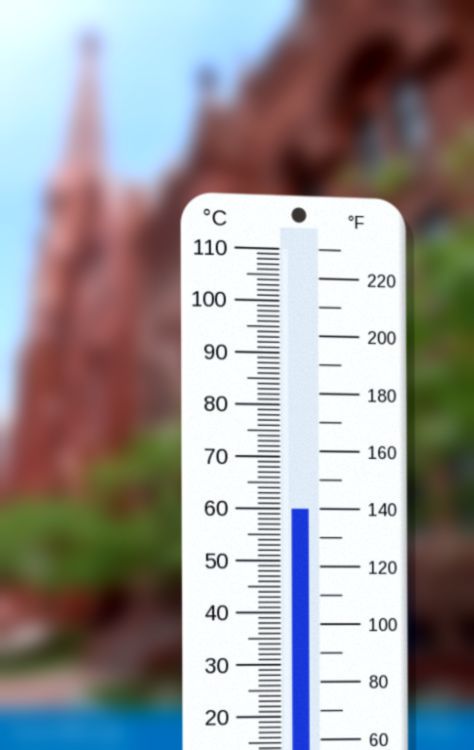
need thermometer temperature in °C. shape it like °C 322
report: °C 60
